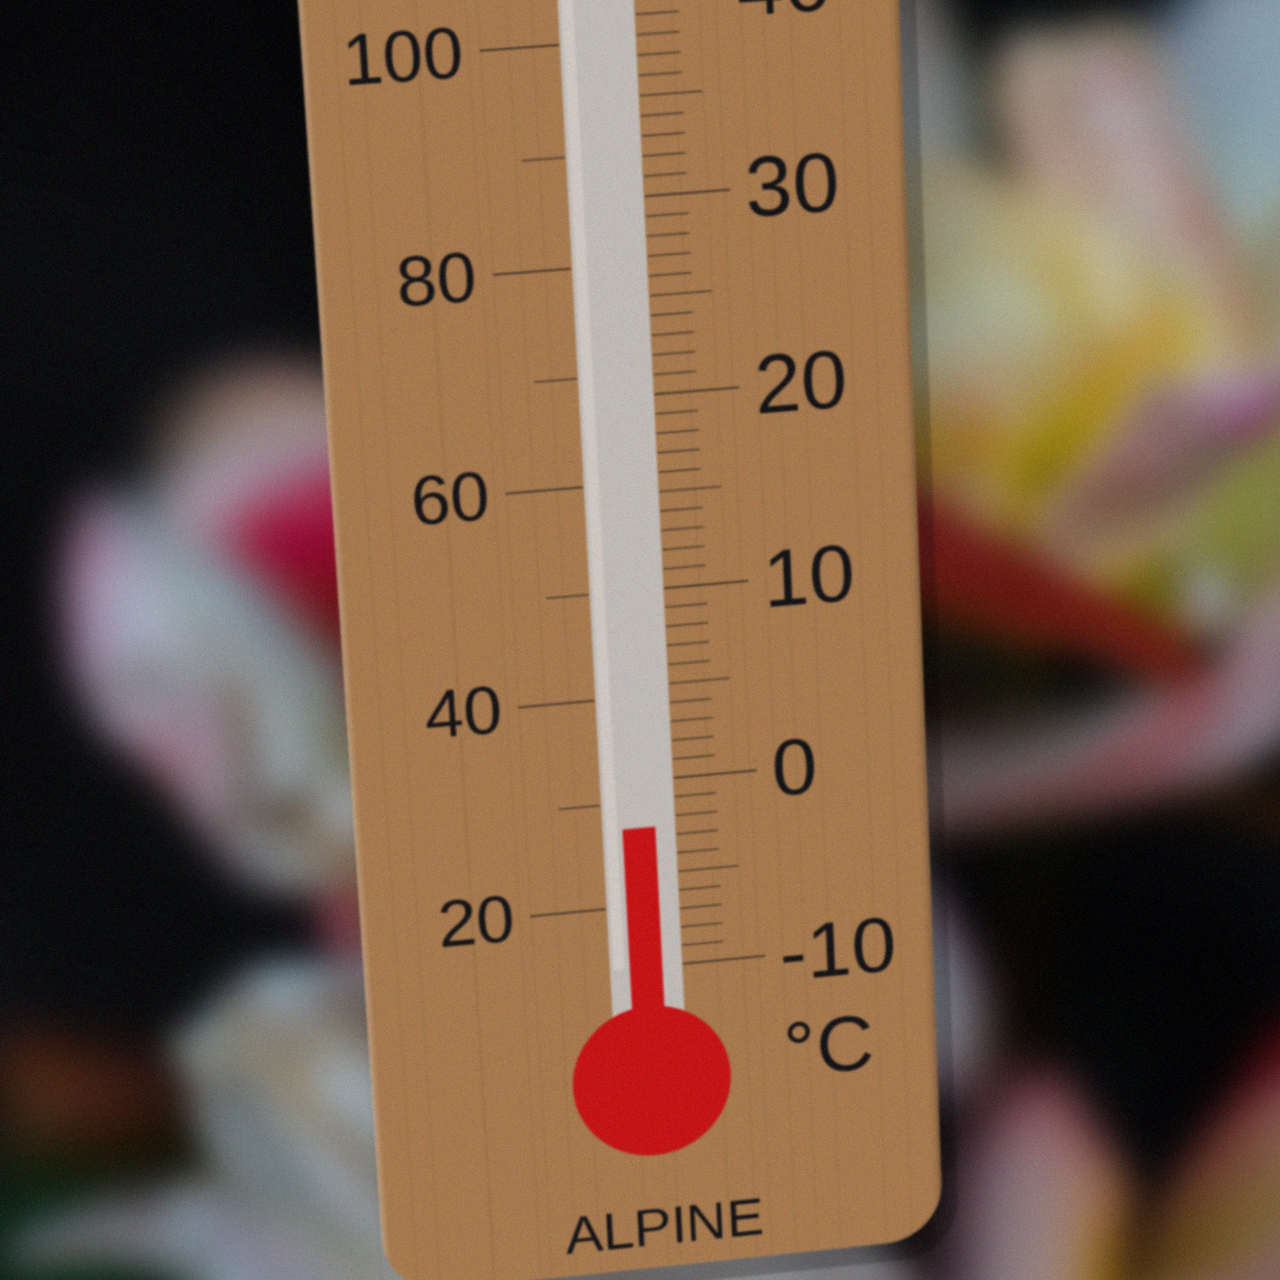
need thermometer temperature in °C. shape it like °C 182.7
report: °C -2.5
